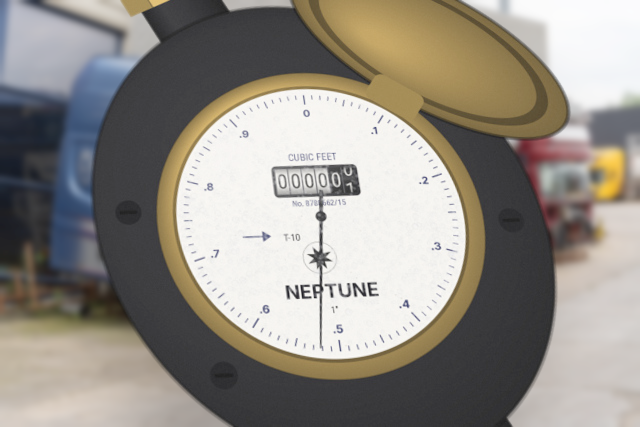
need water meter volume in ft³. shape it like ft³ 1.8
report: ft³ 0.52
